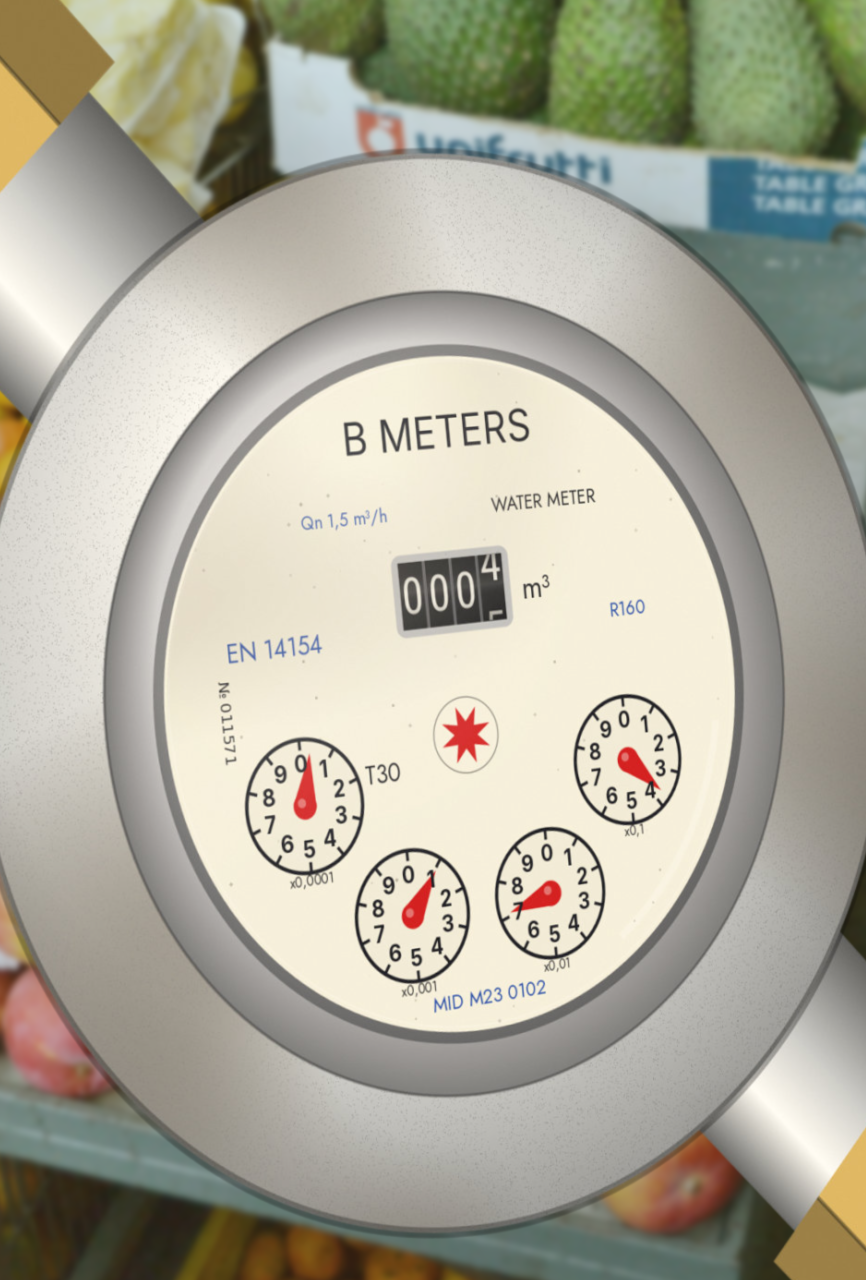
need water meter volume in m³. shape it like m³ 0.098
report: m³ 4.3710
